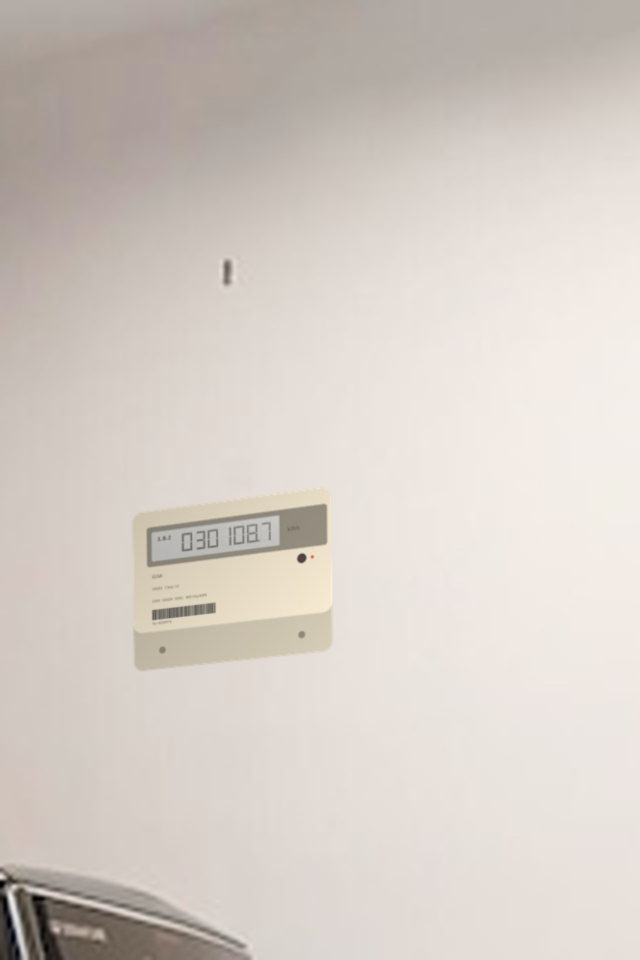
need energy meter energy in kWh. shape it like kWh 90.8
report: kWh 30108.7
